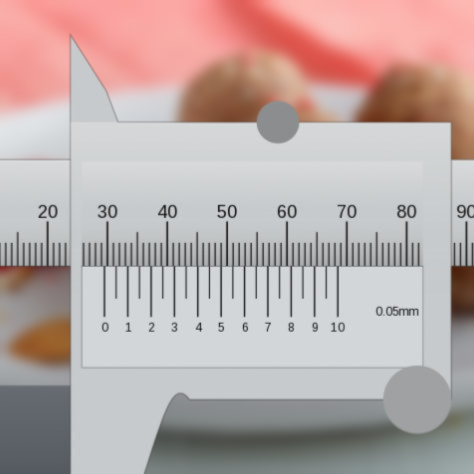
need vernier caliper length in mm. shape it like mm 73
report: mm 29.5
